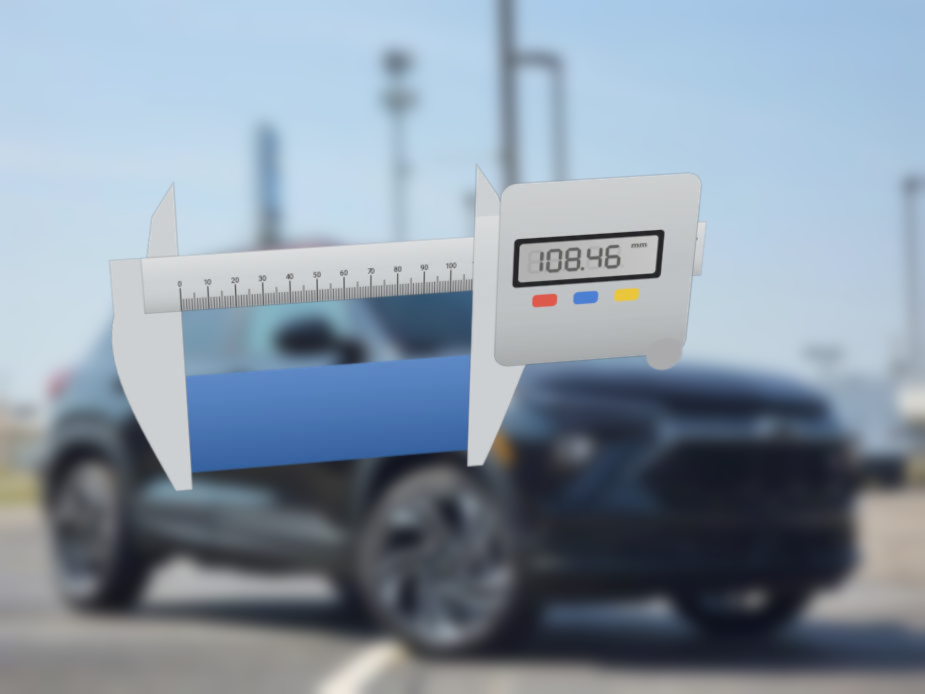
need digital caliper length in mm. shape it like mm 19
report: mm 108.46
